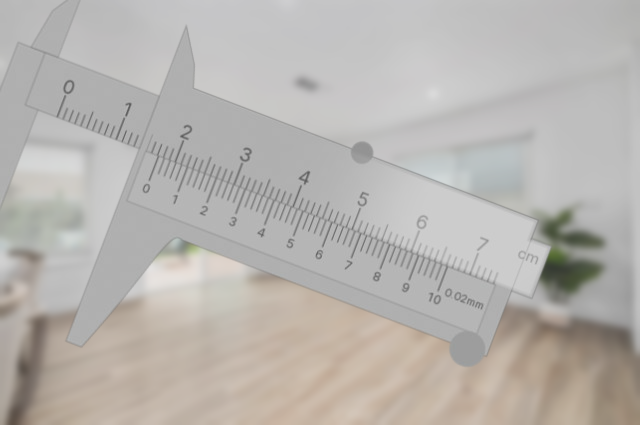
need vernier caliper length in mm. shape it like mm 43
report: mm 17.2
